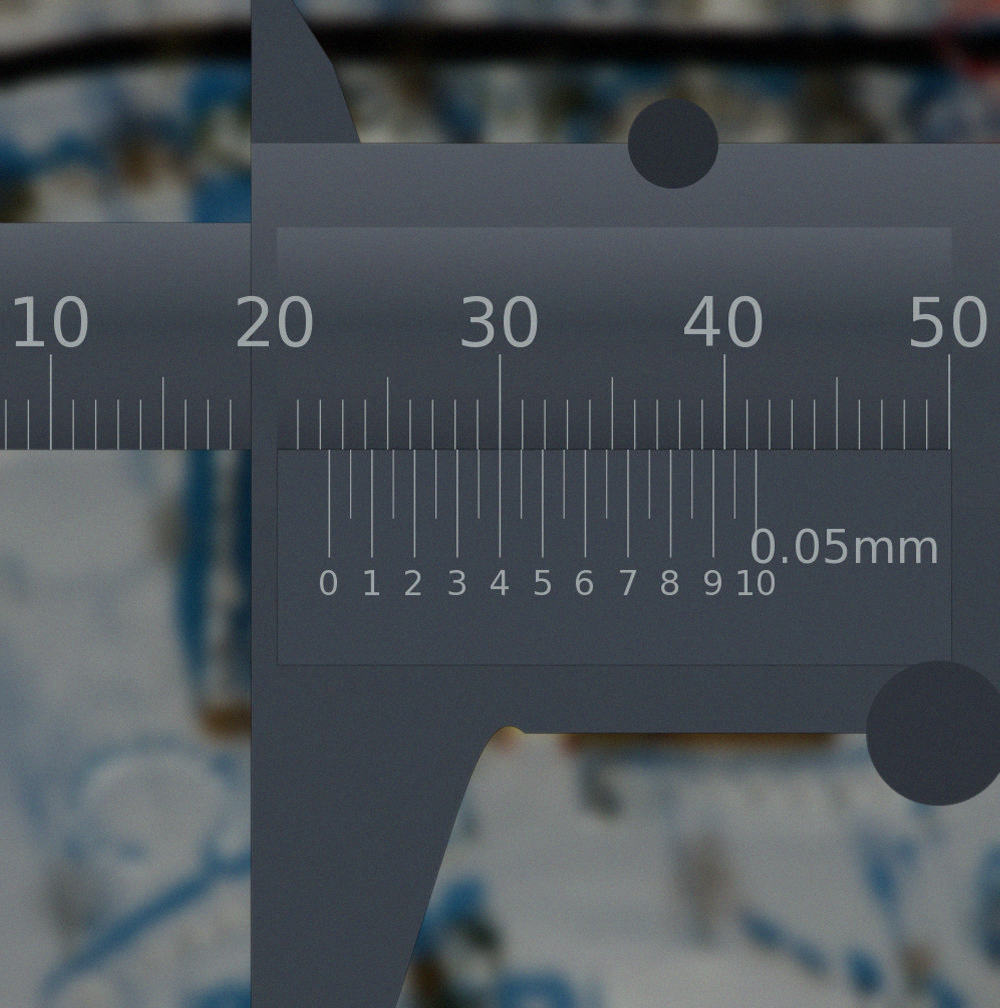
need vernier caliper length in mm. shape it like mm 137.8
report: mm 22.4
